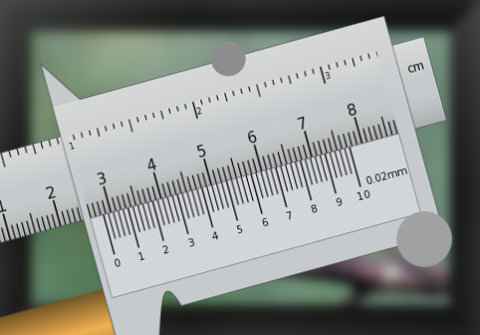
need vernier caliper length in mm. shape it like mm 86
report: mm 28.5
